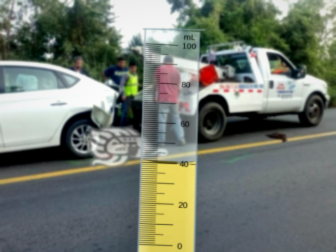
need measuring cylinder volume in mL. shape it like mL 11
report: mL 40
